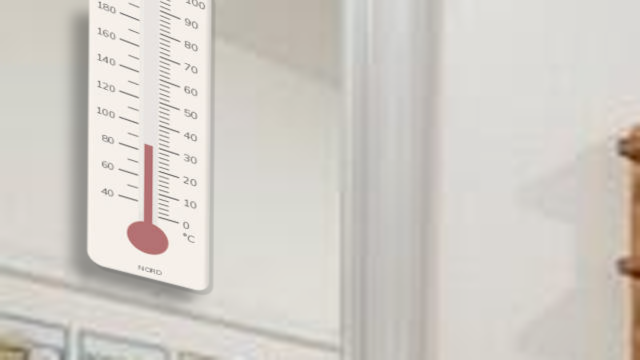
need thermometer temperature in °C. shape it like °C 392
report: °C 30
